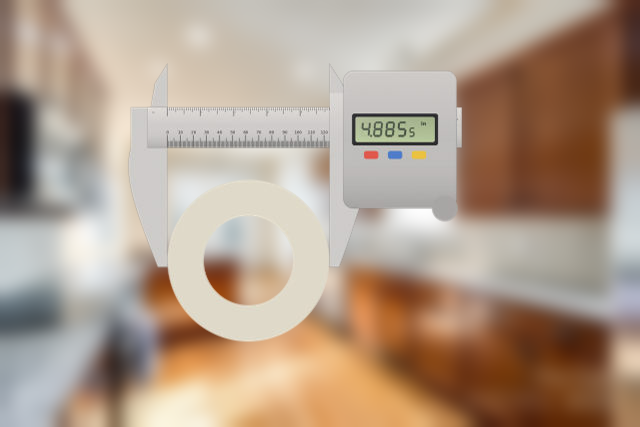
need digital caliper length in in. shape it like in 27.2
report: in 4.8855
